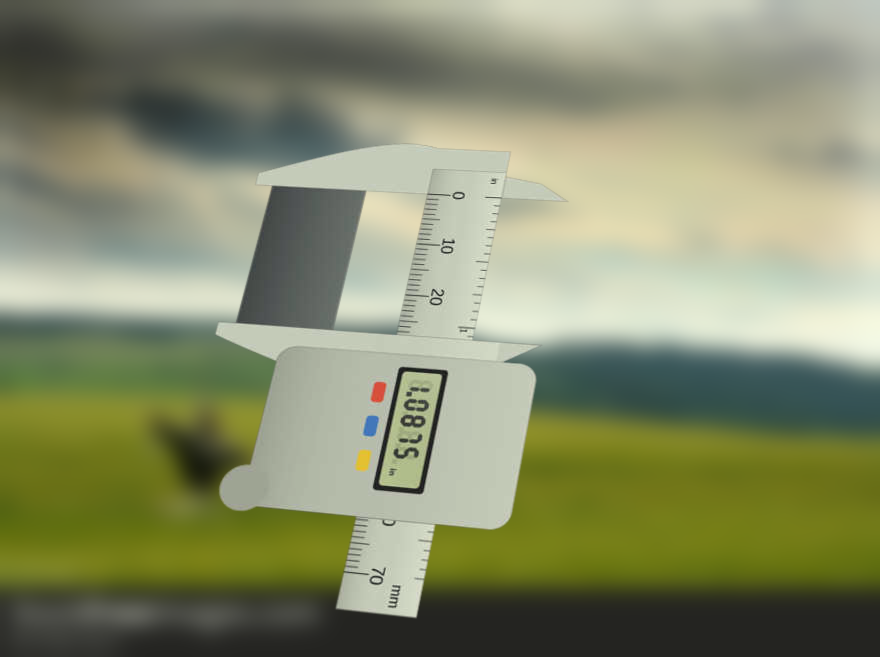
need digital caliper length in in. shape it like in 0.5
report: in 1.0875
